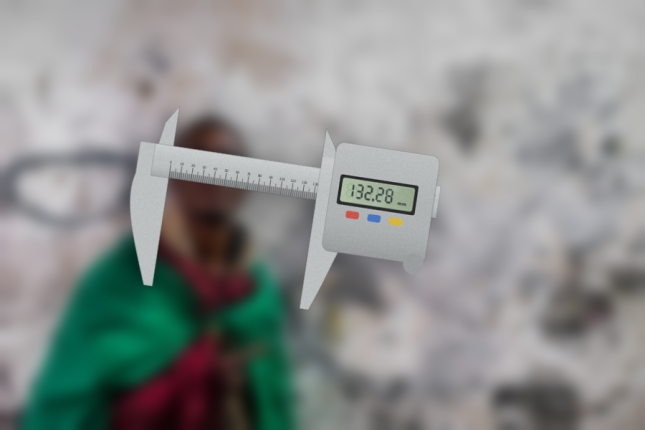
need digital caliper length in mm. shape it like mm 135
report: mm 132.28
